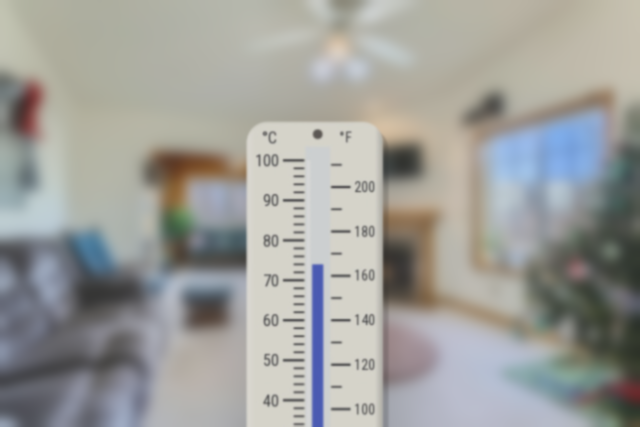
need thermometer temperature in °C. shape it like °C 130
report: °C 74
